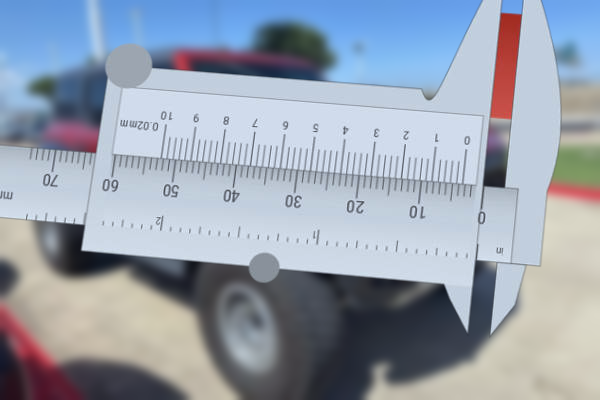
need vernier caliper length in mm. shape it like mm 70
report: mm 3.4
